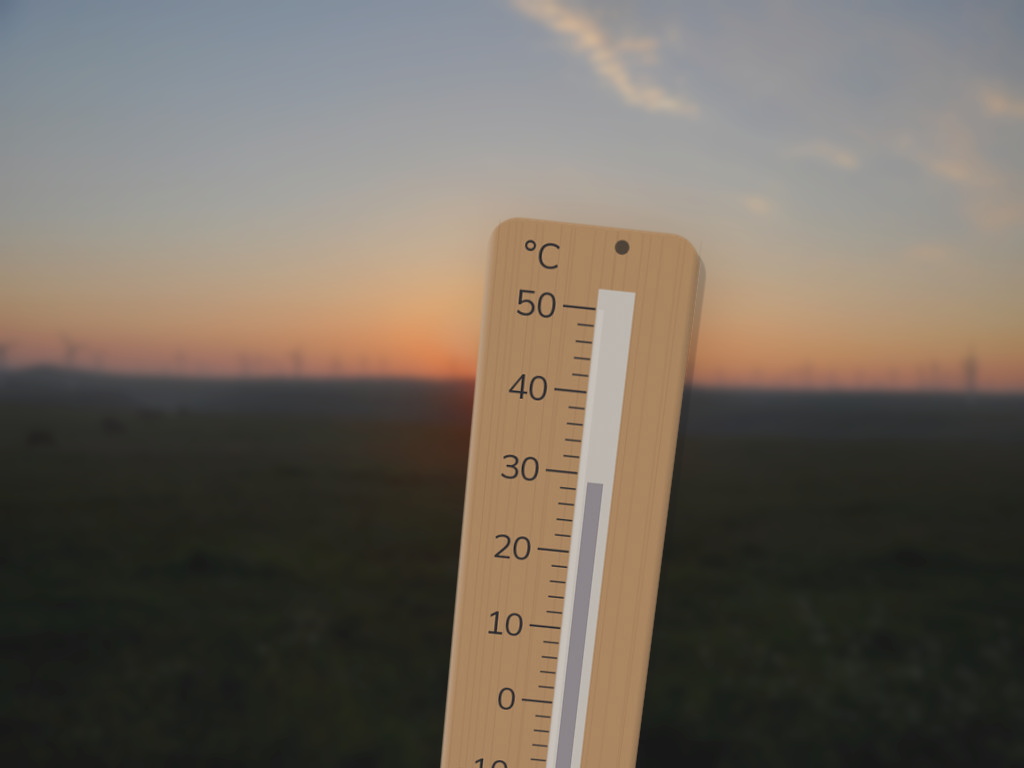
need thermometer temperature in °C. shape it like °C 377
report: °C 29
